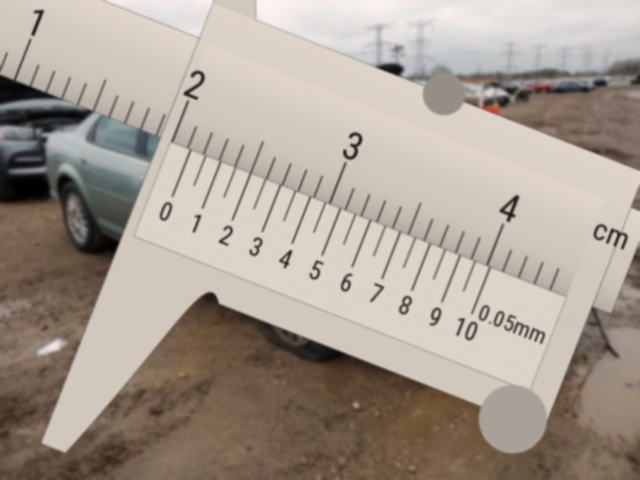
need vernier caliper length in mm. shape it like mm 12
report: mm 21.2
